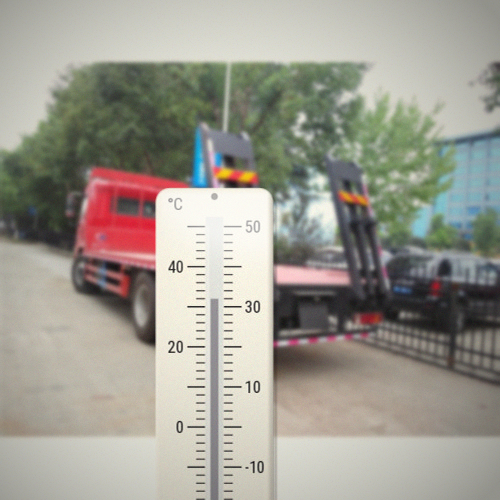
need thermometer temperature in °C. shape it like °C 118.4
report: °C 32
